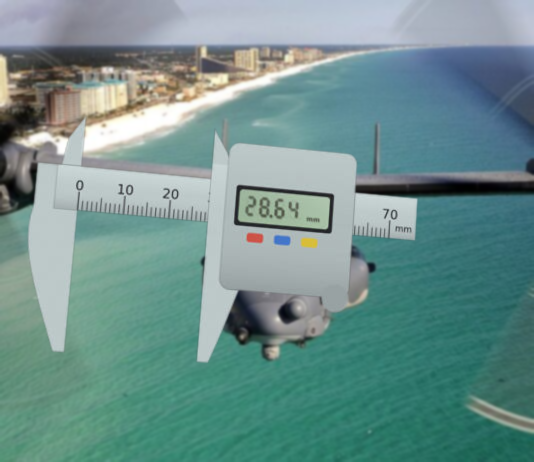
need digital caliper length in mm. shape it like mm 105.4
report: mm 28.64
